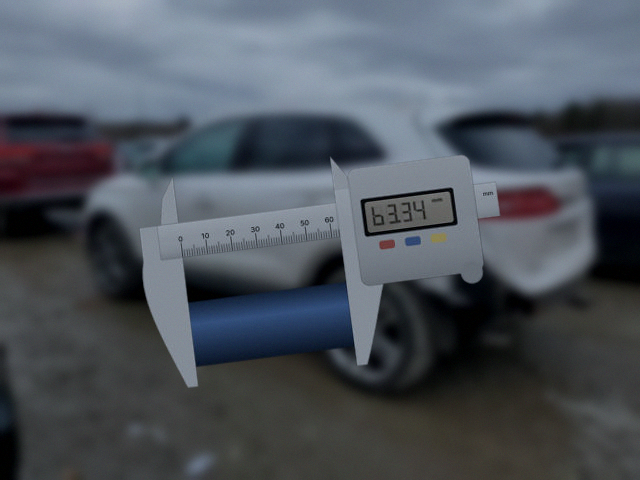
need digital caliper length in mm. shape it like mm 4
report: mm 63.34
